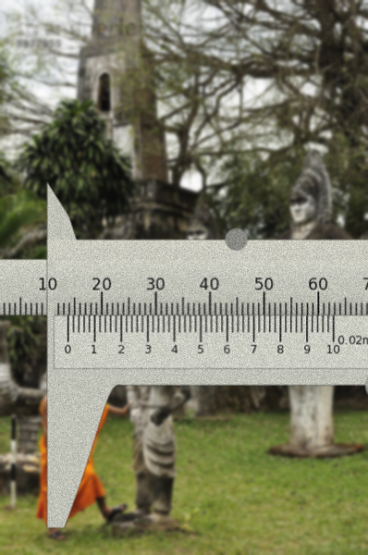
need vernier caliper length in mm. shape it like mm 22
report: mm 13.8
